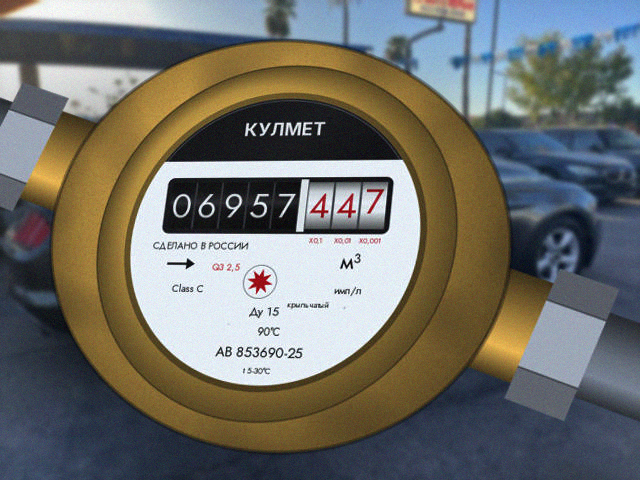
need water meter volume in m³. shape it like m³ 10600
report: m³ 6957.447
